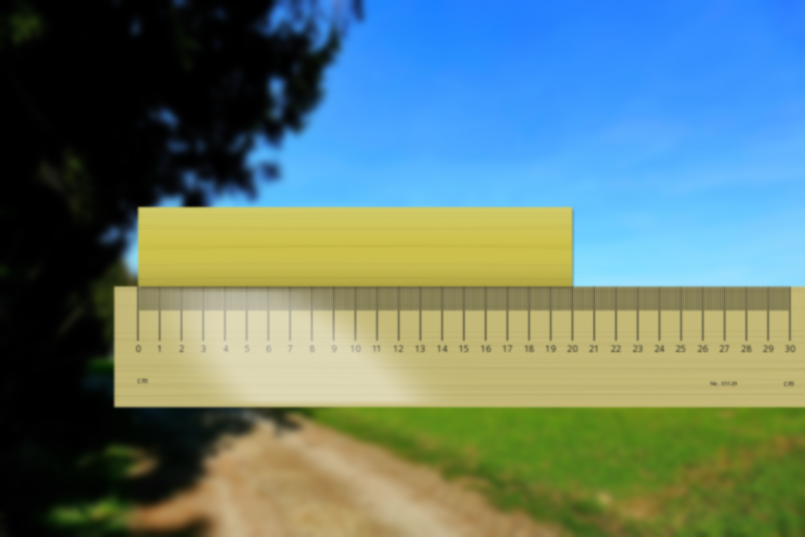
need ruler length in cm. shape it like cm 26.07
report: cm 20
